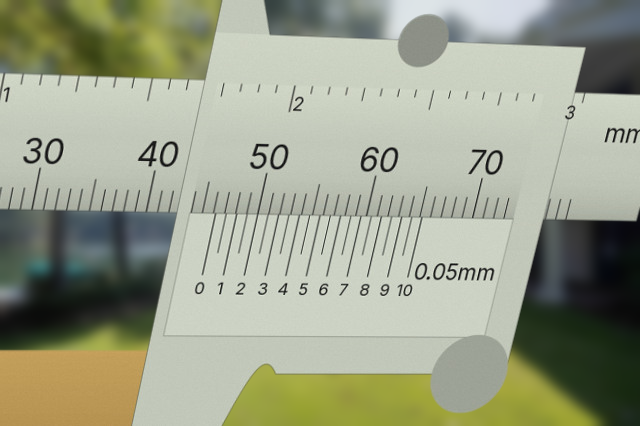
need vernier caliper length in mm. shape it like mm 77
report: mm 46.2
